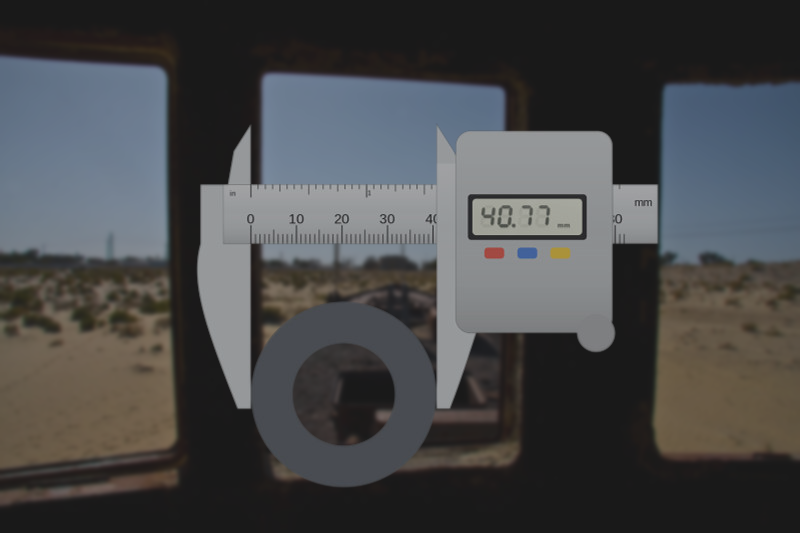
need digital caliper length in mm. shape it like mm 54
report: mm 40.77
